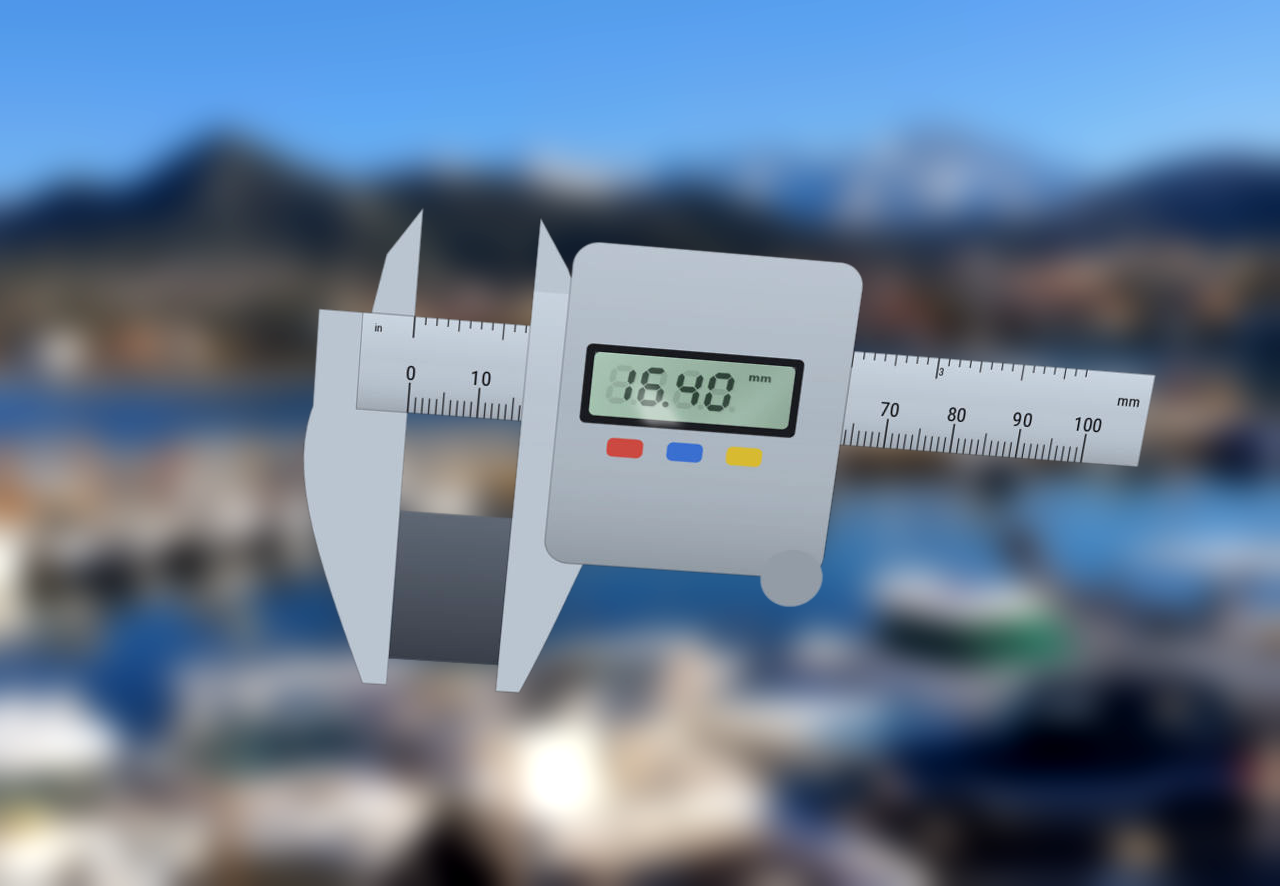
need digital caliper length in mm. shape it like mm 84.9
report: mm 16.40
